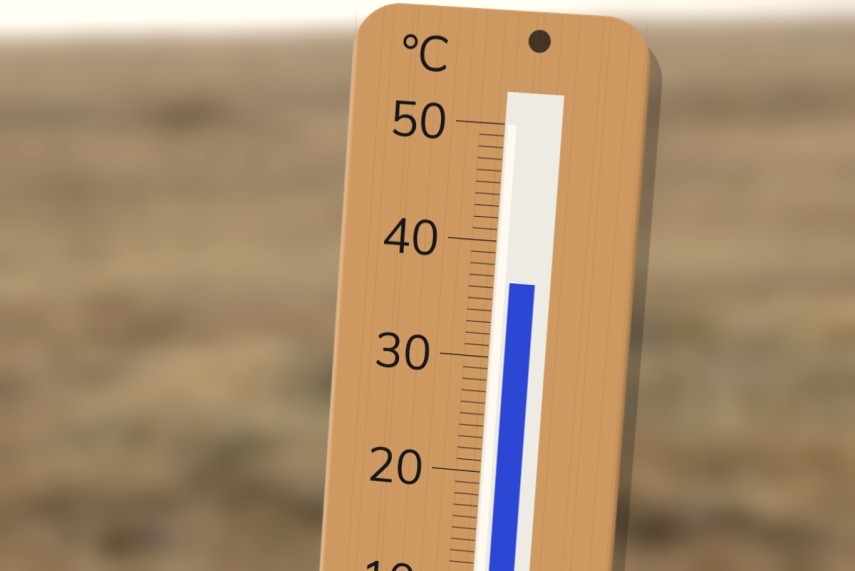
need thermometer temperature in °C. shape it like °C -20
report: °C 36.5
